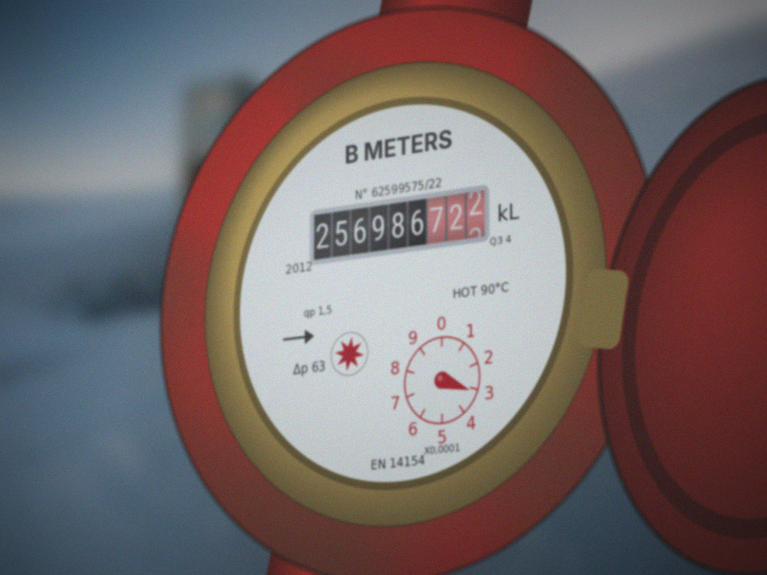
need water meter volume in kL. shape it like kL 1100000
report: kL 256986.7223
